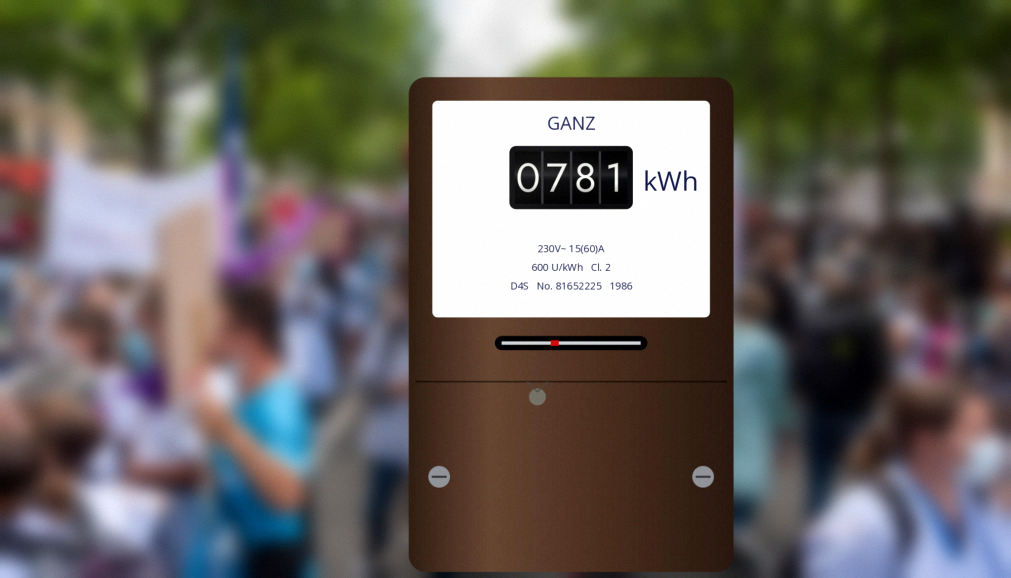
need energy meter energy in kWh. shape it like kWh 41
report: kWh 781
